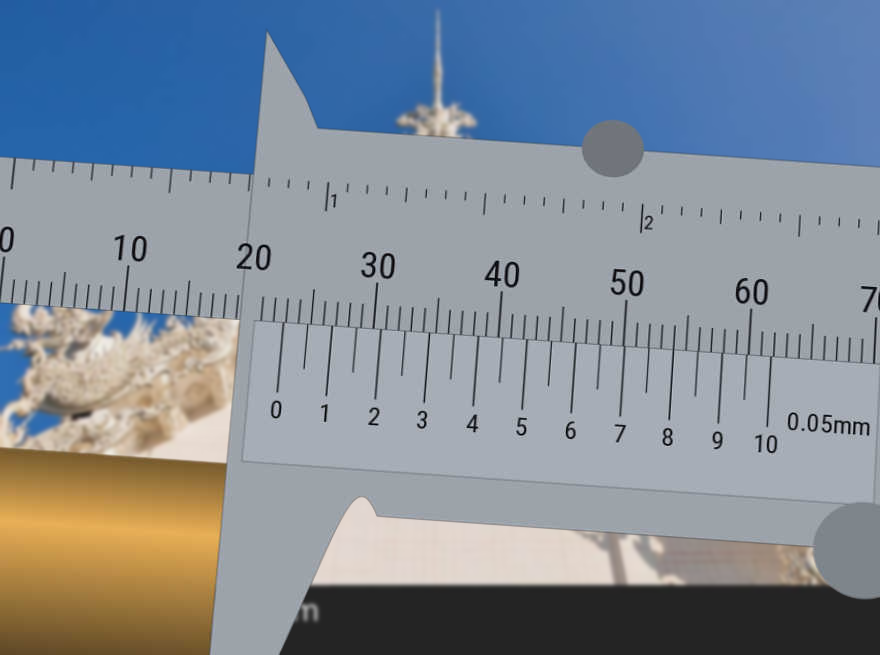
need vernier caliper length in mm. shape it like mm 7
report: mm 22.8
